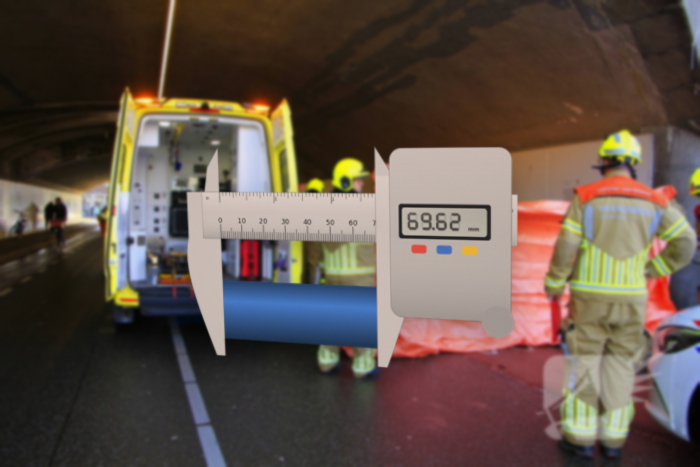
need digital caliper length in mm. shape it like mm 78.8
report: mm 69.62
